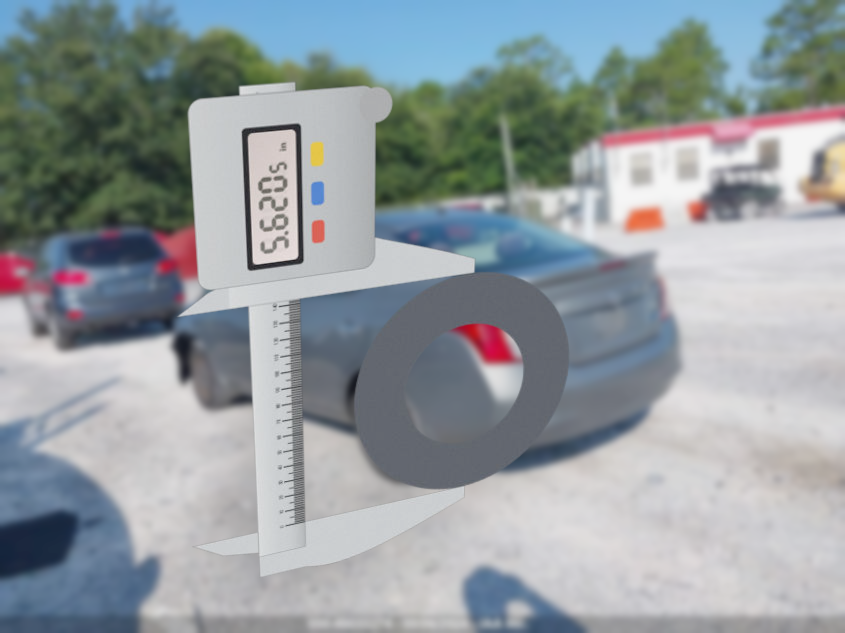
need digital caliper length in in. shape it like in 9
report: in 5.6205
